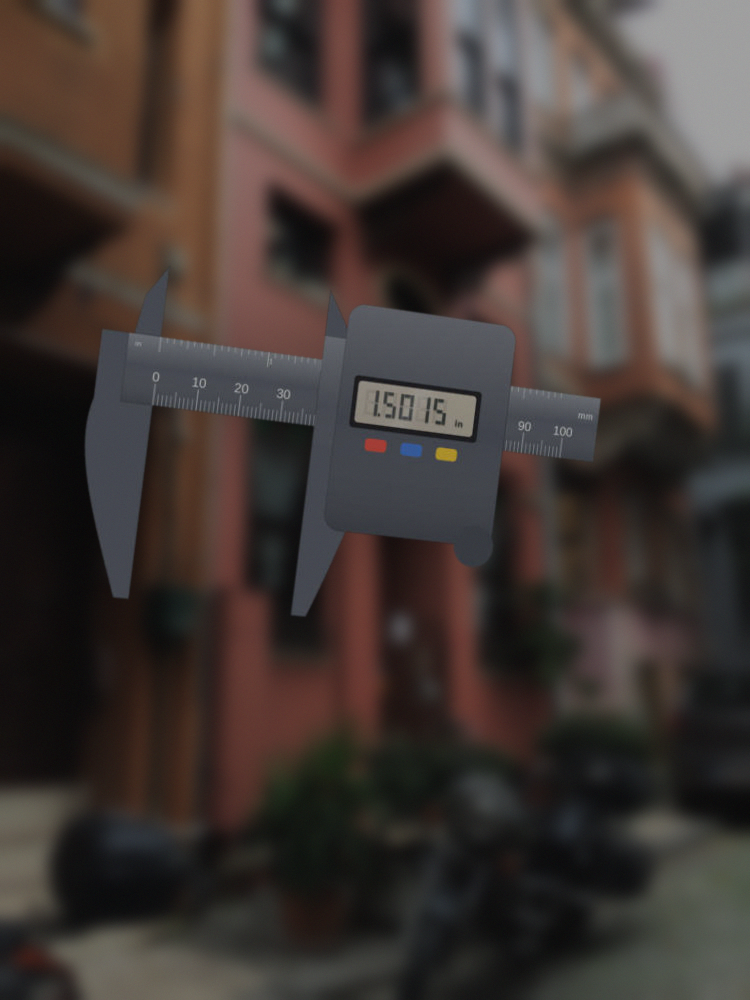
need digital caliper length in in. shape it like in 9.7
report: in 1.5015
